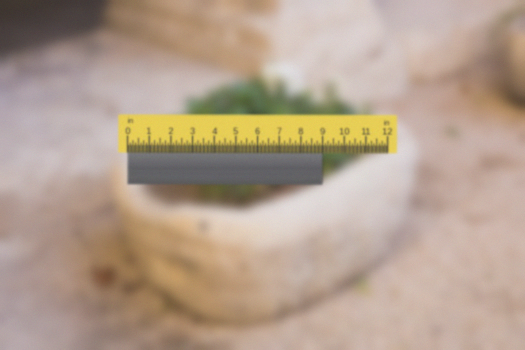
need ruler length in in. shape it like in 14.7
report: in 9
